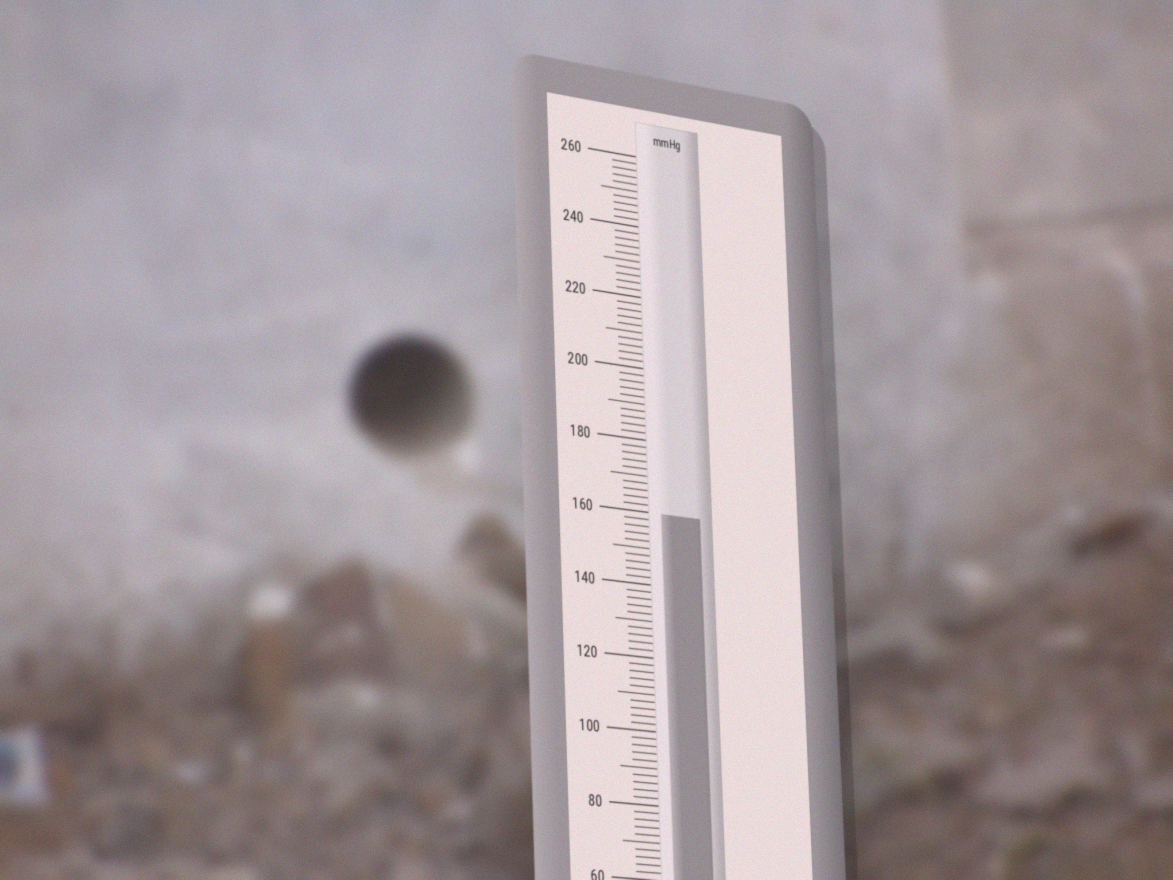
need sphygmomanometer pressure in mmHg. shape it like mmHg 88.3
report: mmHg 160
